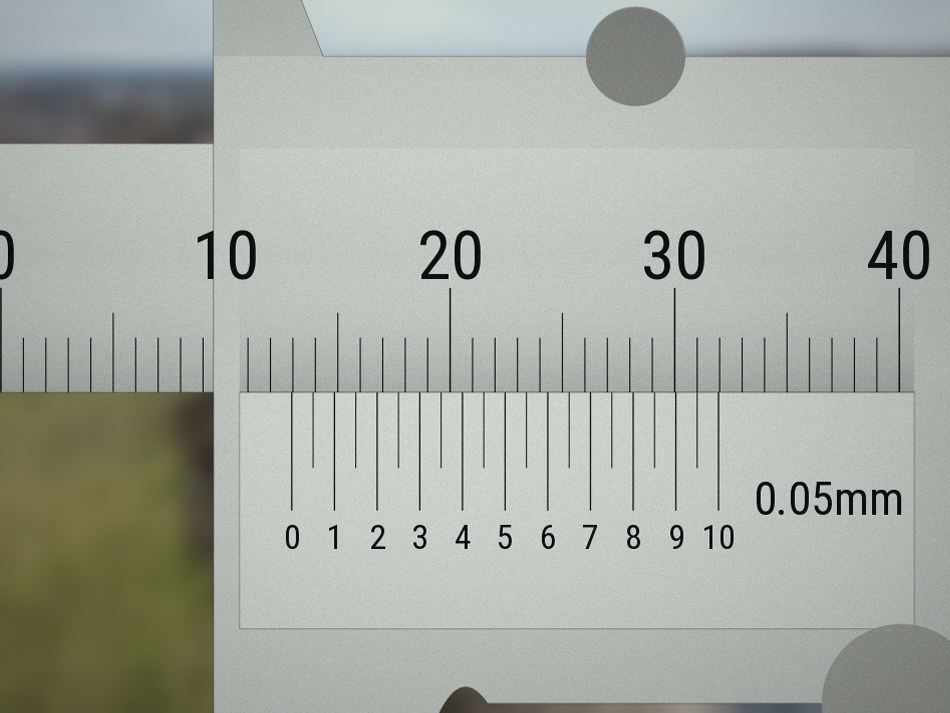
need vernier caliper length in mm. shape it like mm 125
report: mm 12.95
